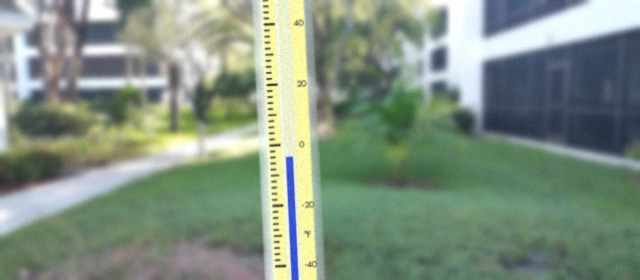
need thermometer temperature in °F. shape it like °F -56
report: °F -4
